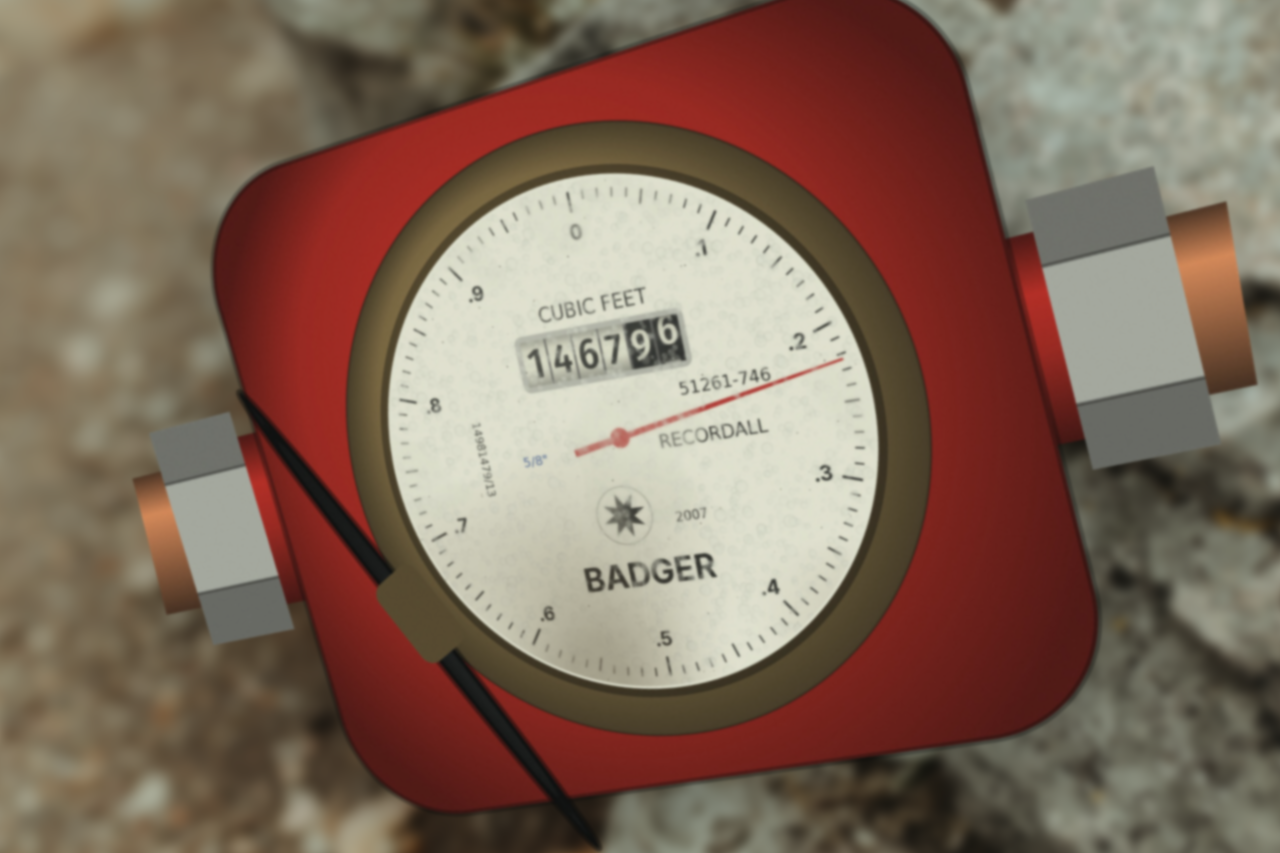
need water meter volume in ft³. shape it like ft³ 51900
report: ft³ 146796.22
